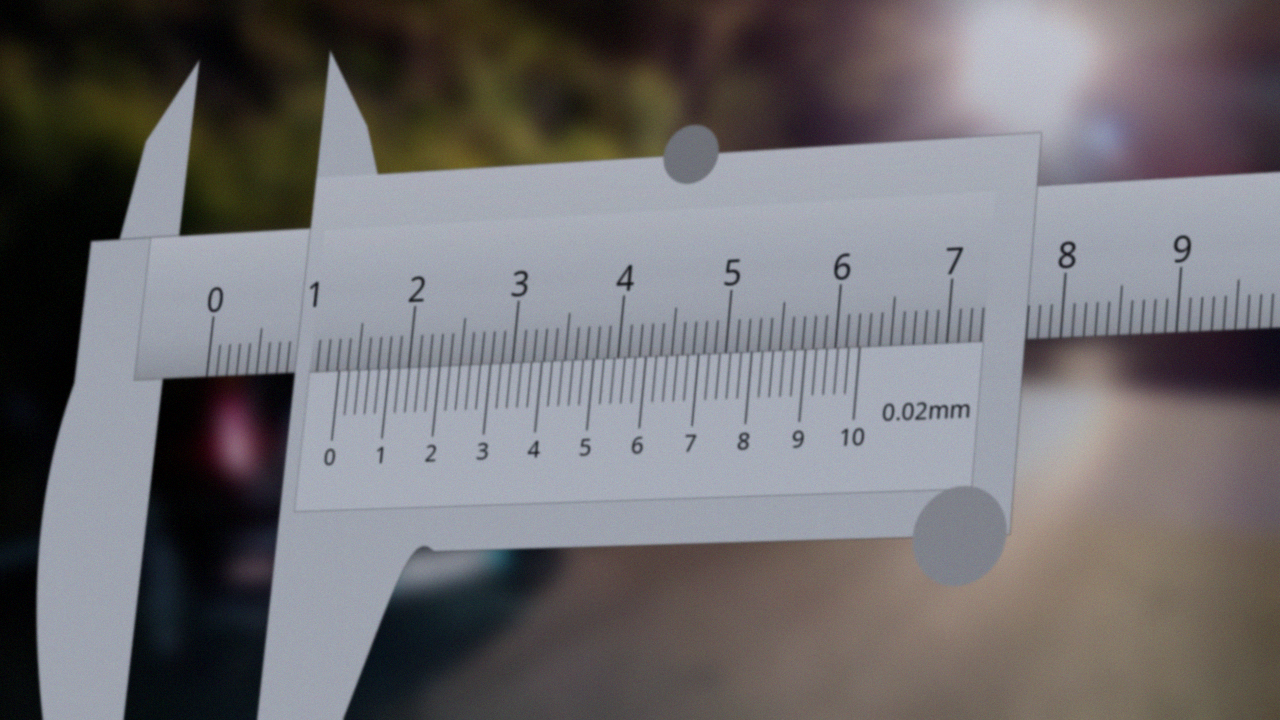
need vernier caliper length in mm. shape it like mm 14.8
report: mm 13.2
